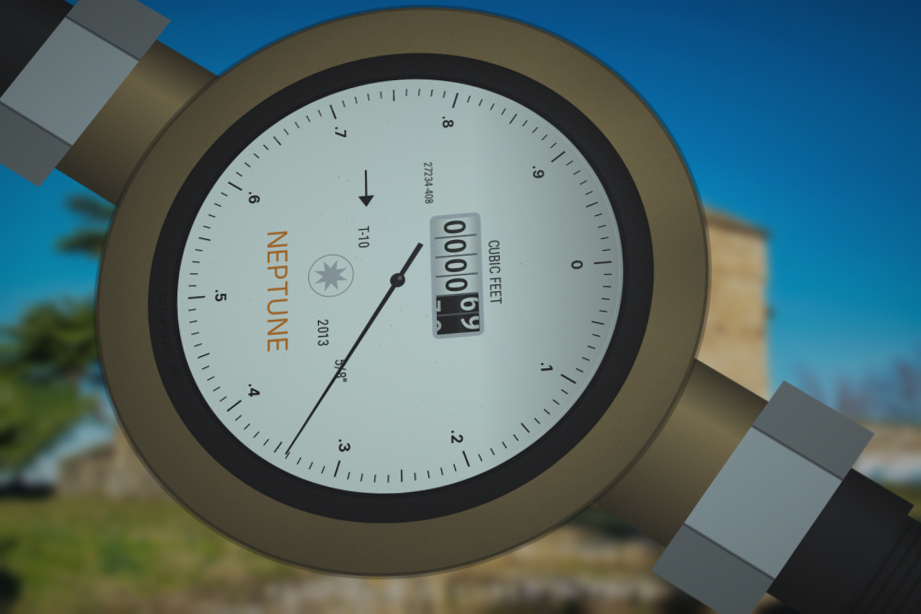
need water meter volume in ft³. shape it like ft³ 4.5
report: ft³ 69.34
